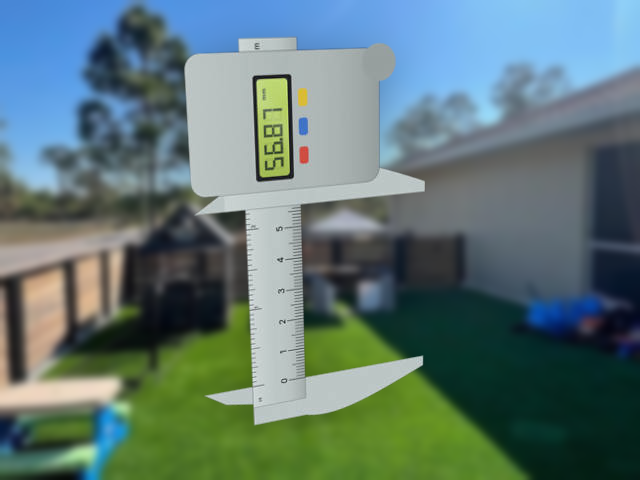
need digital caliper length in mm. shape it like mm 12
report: mm 56.87
